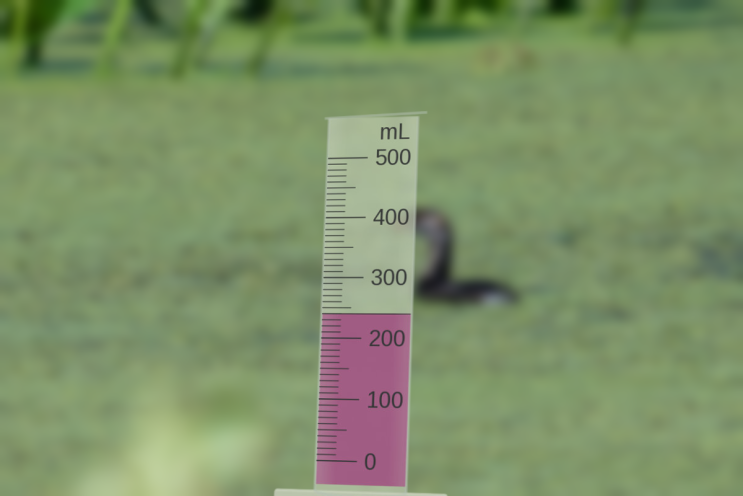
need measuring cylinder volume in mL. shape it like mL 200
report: mL 240
